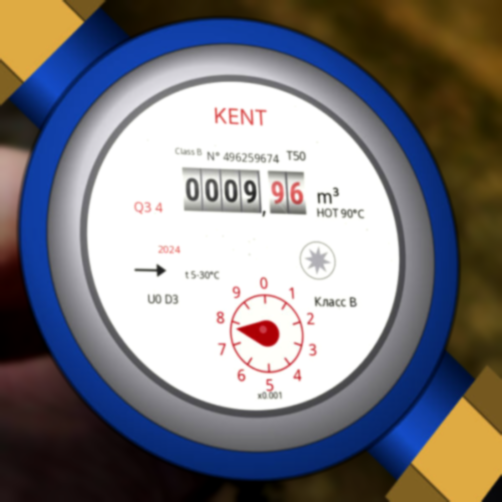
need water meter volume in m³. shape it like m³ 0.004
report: m³ 9.967
